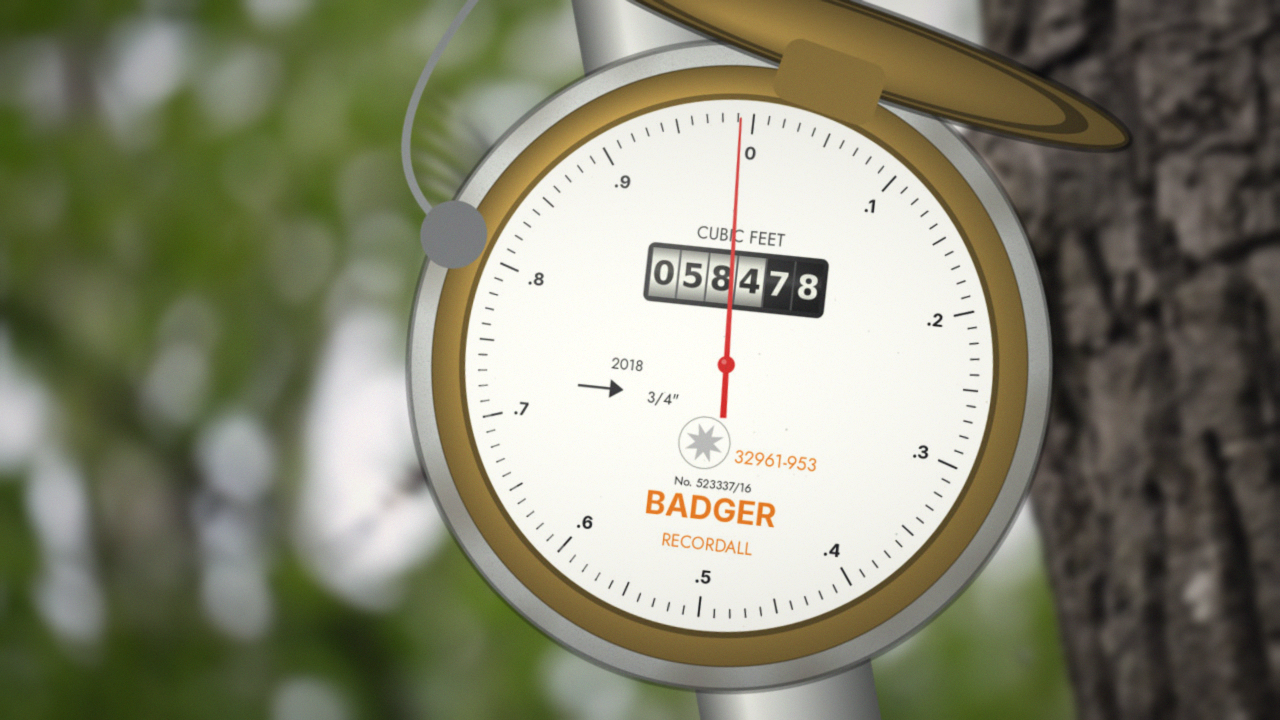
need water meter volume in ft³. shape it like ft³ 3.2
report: ft³ 58477.99
